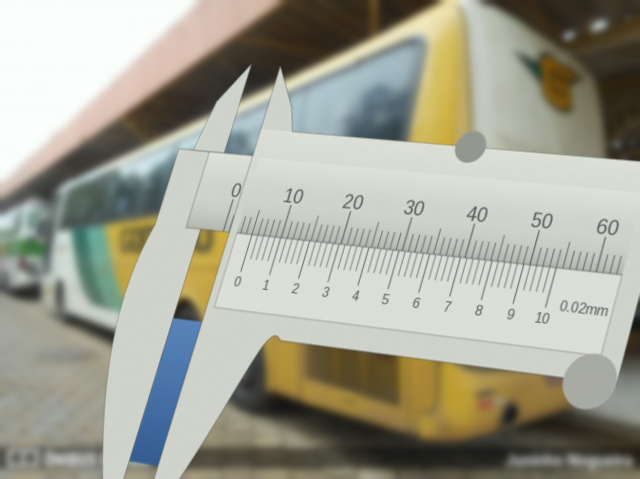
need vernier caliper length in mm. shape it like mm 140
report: mm 5.0
